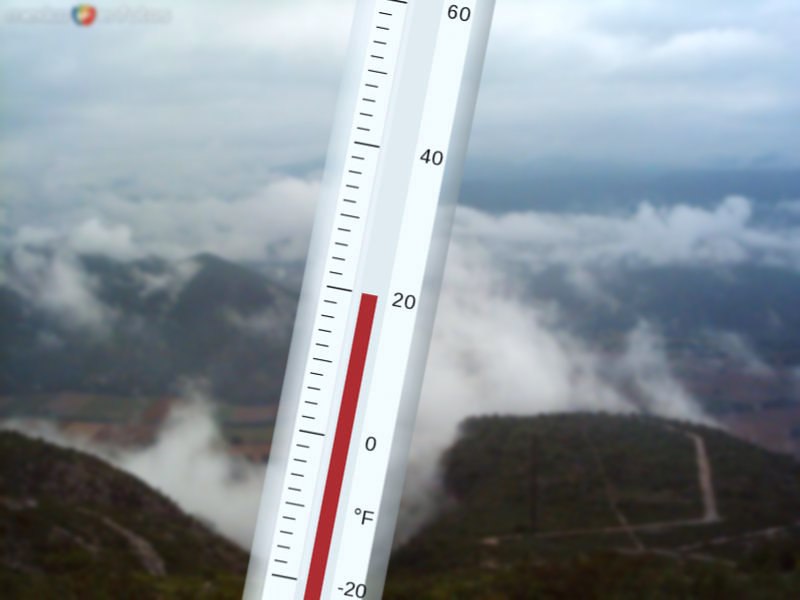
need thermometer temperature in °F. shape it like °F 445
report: °F 20
